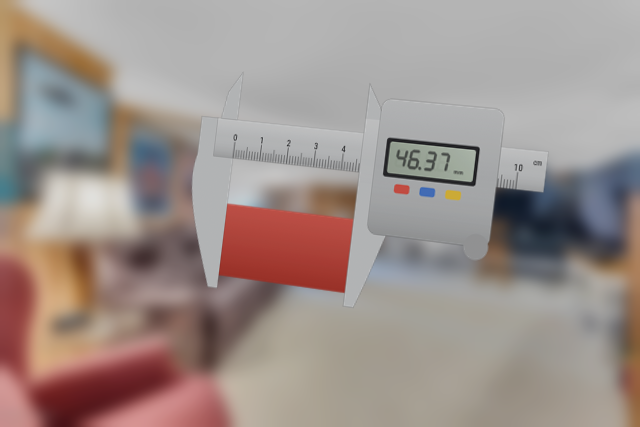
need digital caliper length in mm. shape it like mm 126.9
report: mm 46.37
